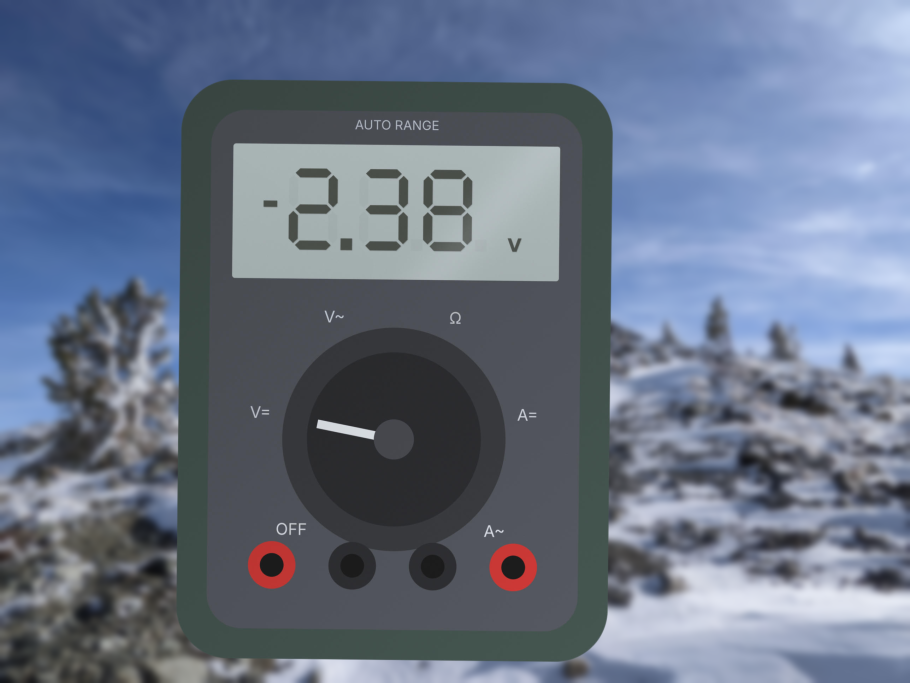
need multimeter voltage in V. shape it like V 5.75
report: V -2.38
